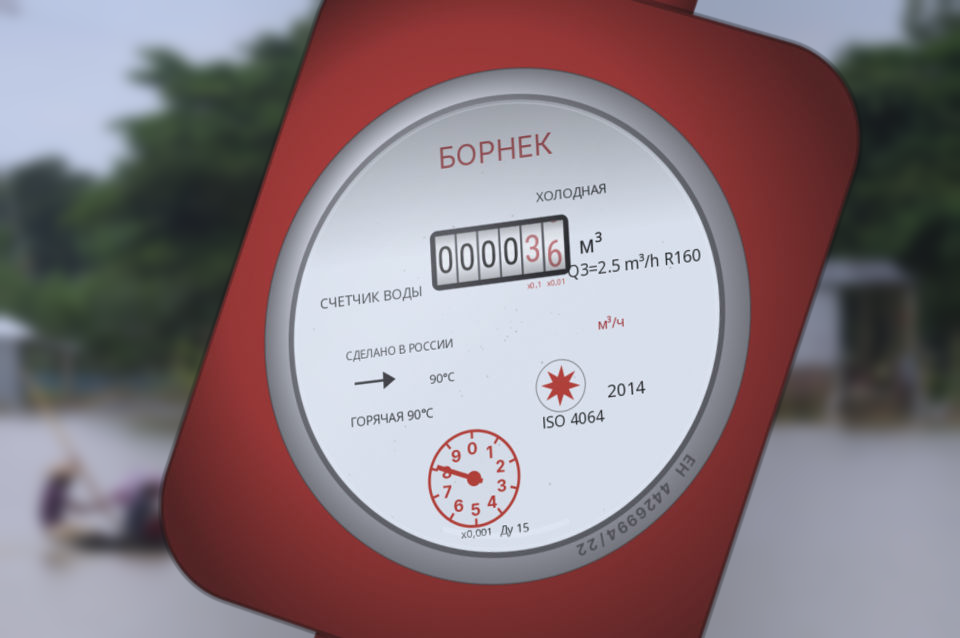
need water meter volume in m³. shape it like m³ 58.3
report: m³ 0.358
